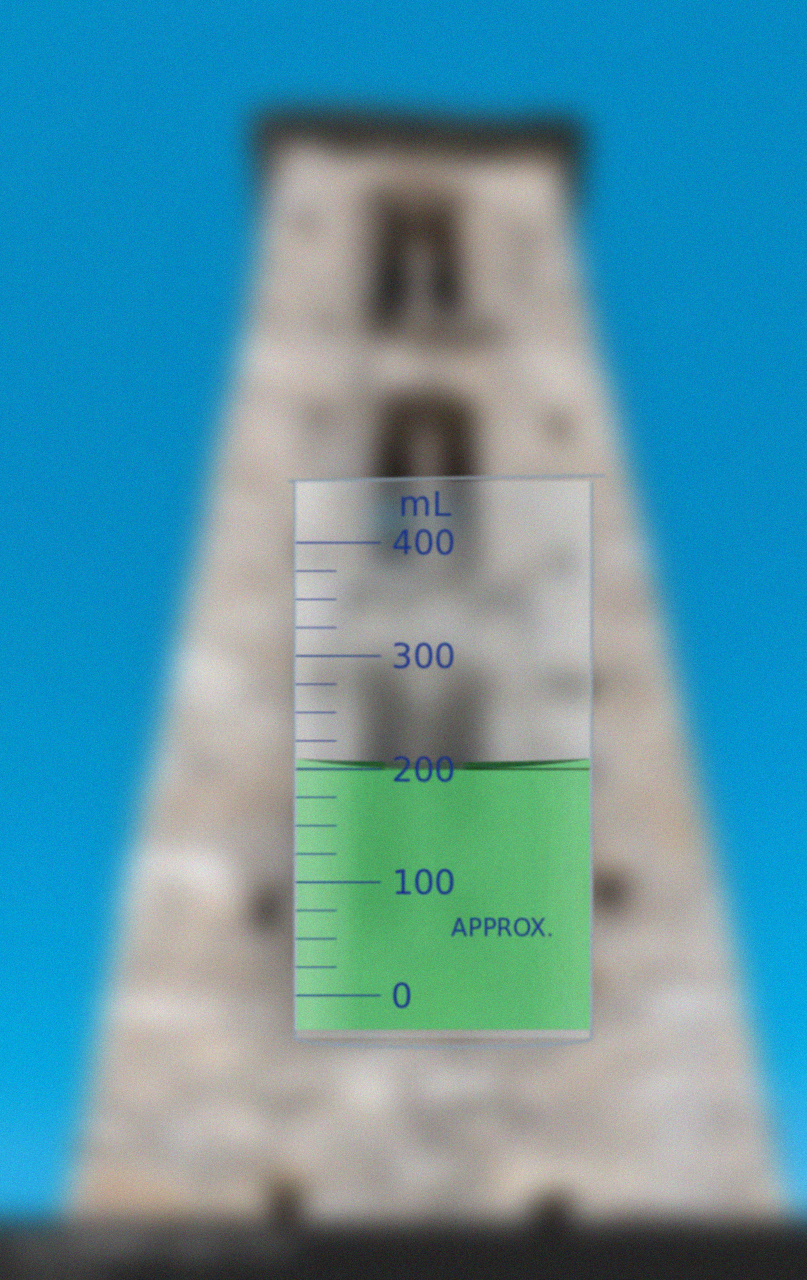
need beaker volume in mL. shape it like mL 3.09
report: mL 200
